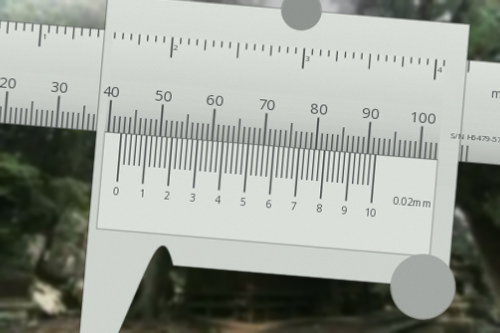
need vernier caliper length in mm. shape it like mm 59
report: mm 42.5
